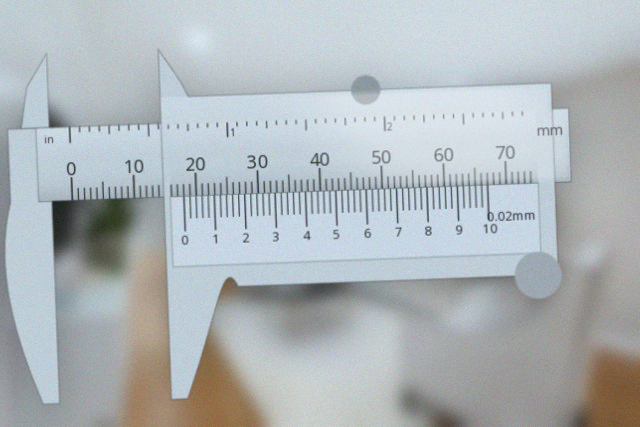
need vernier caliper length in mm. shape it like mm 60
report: mm 18.0
